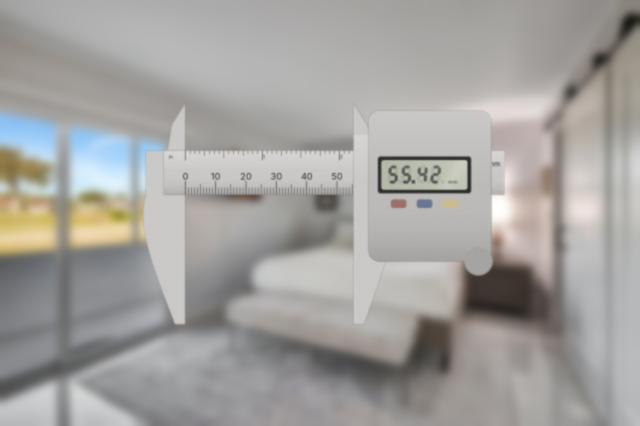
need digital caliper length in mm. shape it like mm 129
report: mm 55.42
